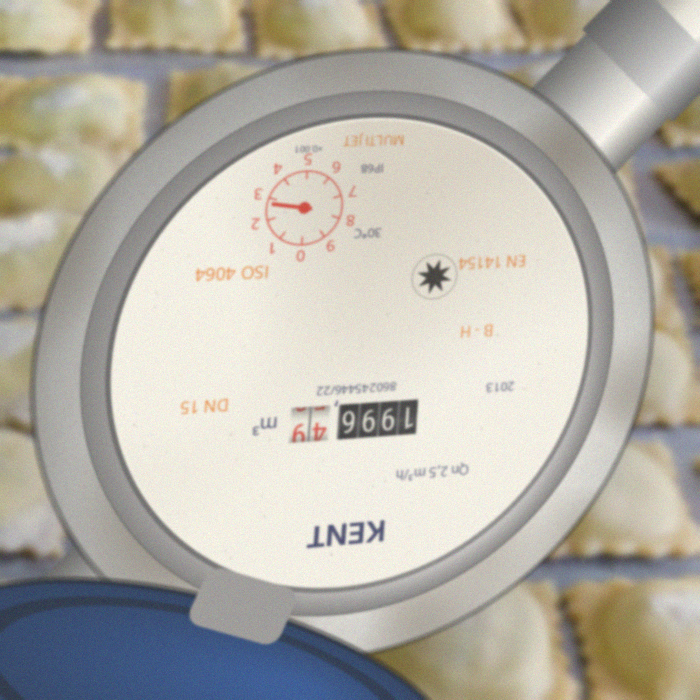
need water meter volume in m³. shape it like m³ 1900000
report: m³ 1996.492
